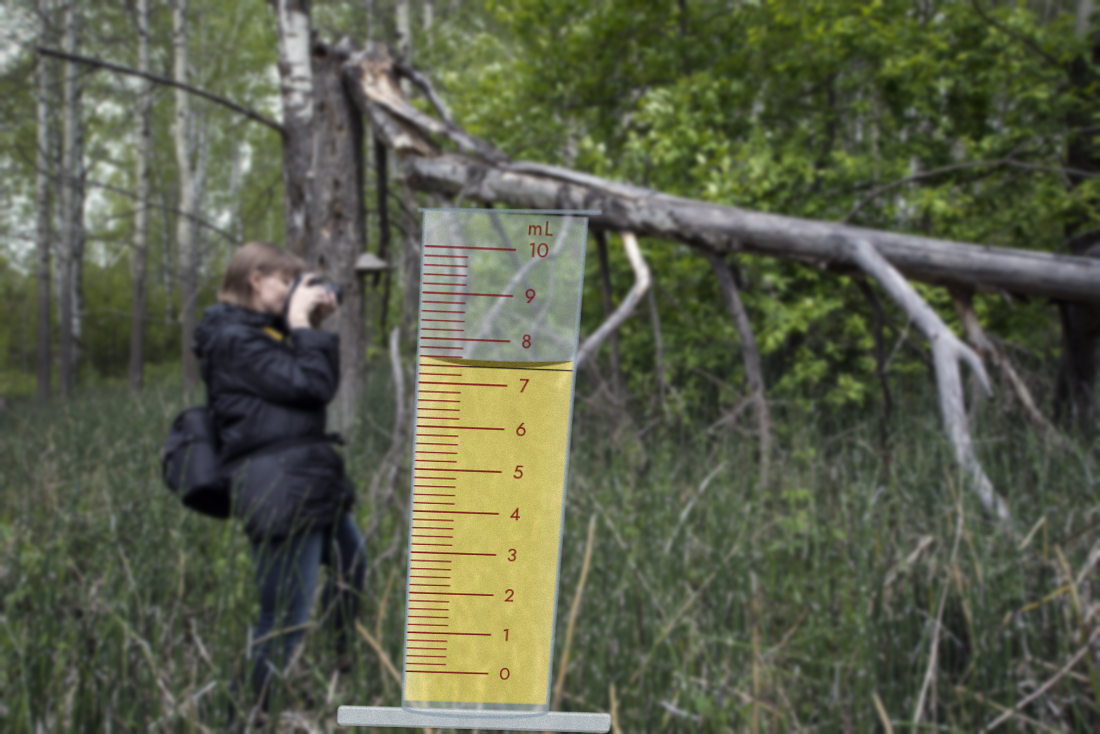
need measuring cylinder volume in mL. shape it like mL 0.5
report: mL 7.4
